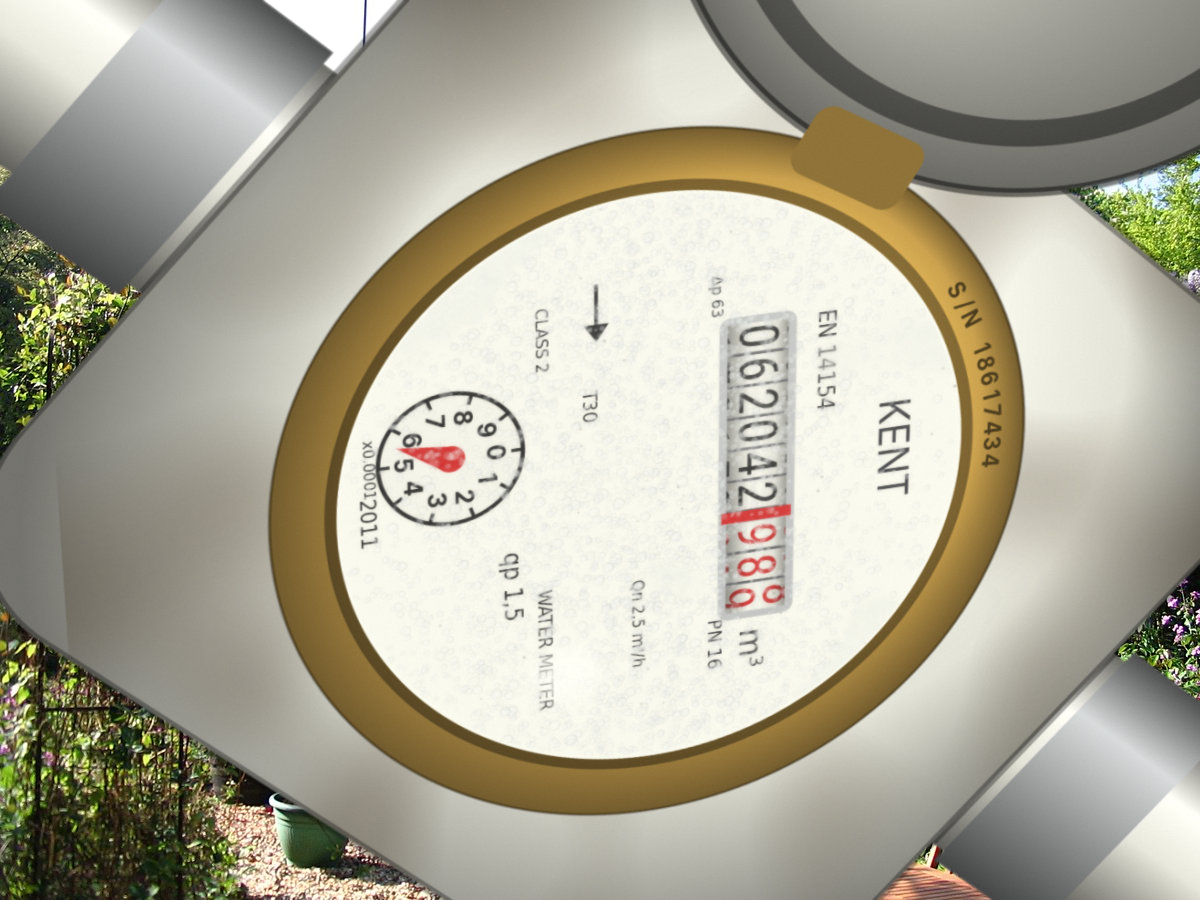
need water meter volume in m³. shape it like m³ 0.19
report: m³ 62042.9885
